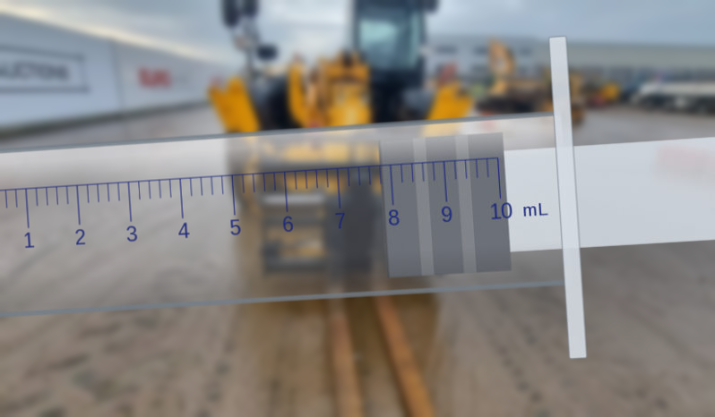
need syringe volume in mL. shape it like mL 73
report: mL 7.8
